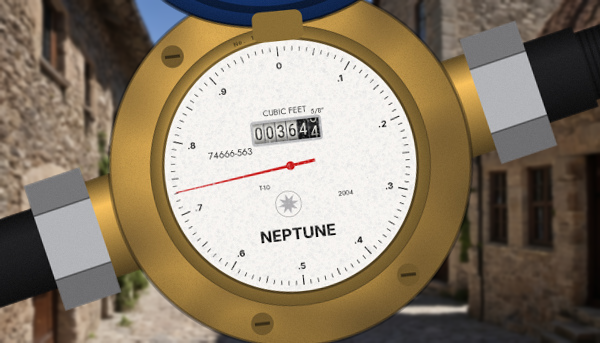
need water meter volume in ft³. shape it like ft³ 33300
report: ft³ 3643.73
